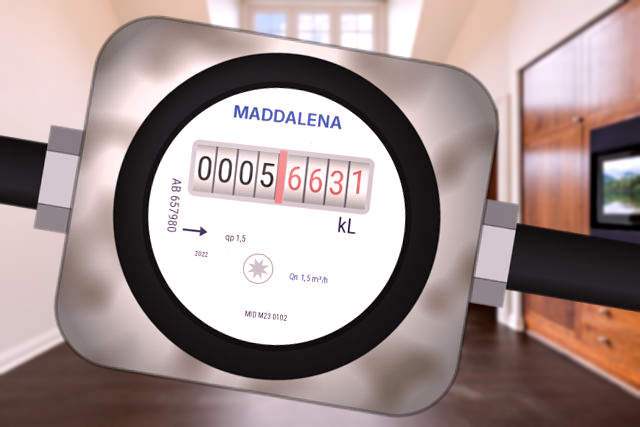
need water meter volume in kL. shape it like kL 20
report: kL 5.6631
